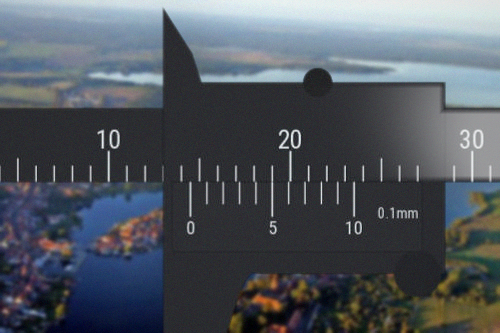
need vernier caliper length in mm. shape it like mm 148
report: mm 14.5
